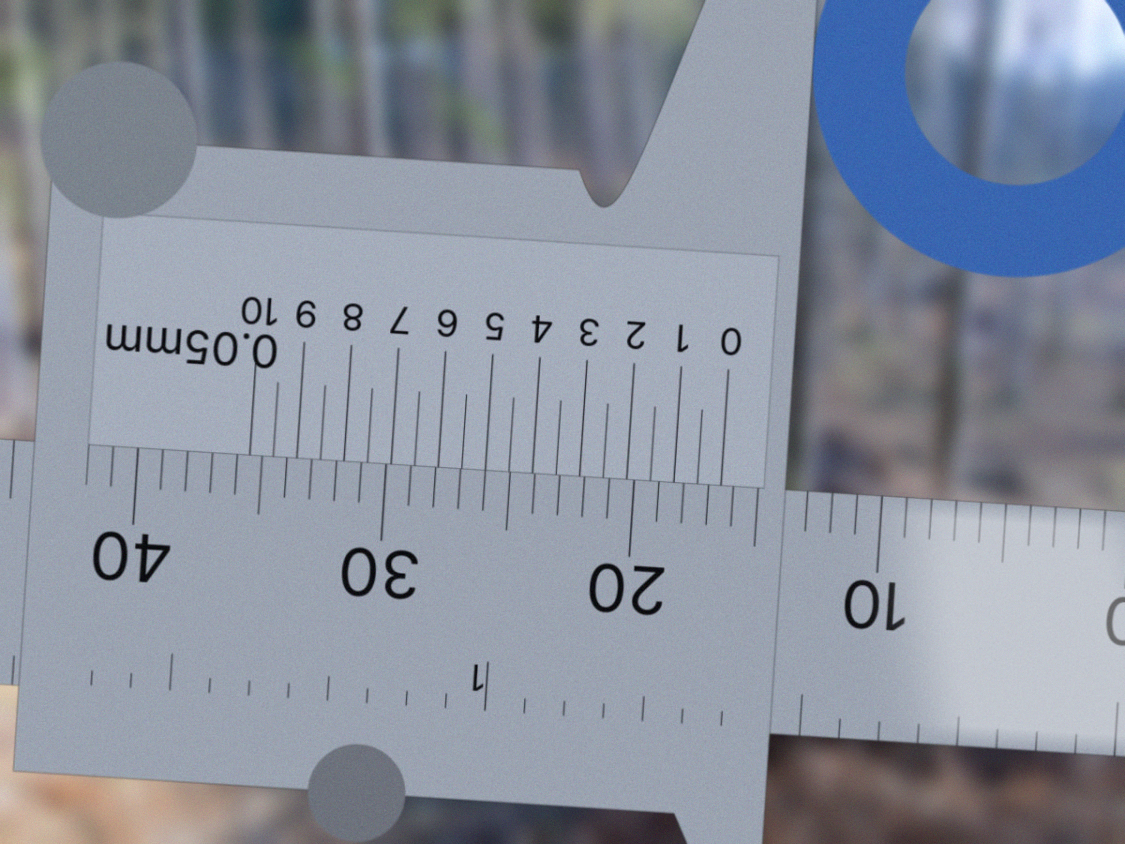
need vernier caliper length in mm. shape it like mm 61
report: mm 16.50
